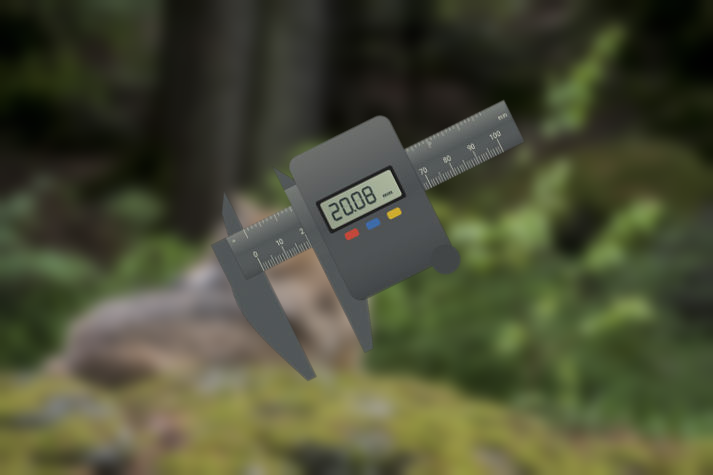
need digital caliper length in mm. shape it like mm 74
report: mm 20.08
